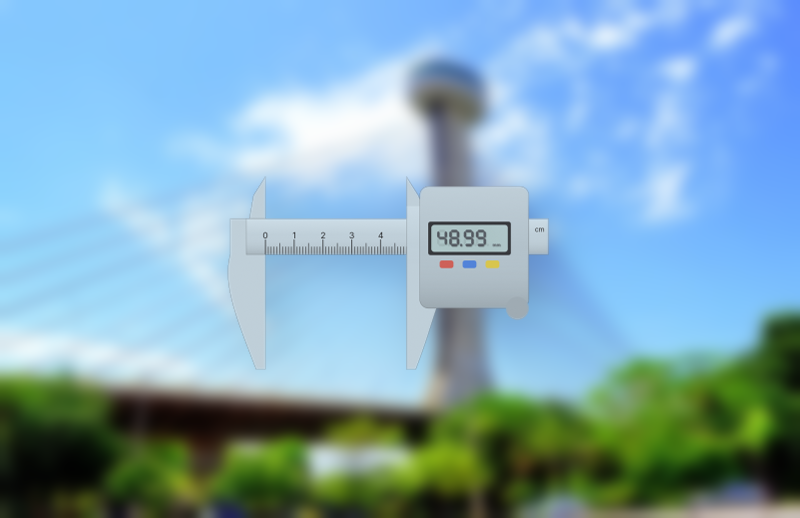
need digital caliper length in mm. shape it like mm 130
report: mm 48.99
